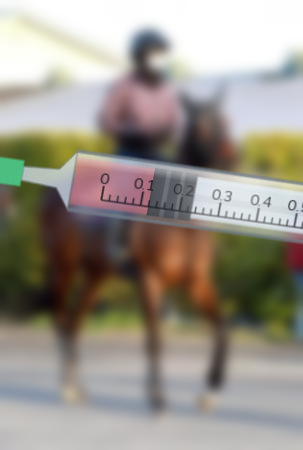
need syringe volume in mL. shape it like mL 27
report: mL 0.12
